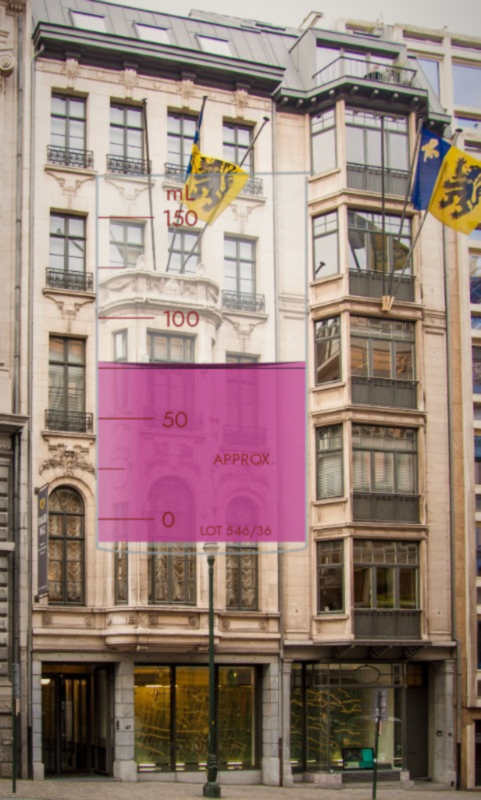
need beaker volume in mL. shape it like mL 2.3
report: mL 75
